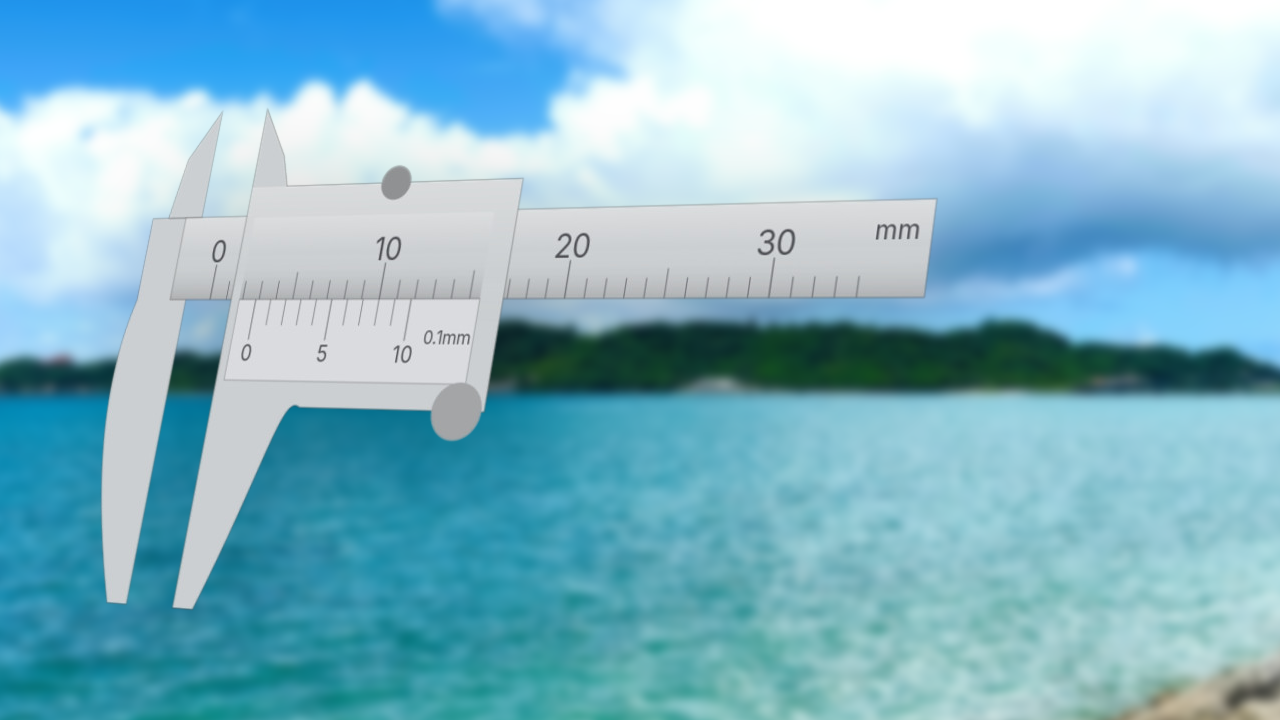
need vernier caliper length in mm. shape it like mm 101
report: mm 2.8
